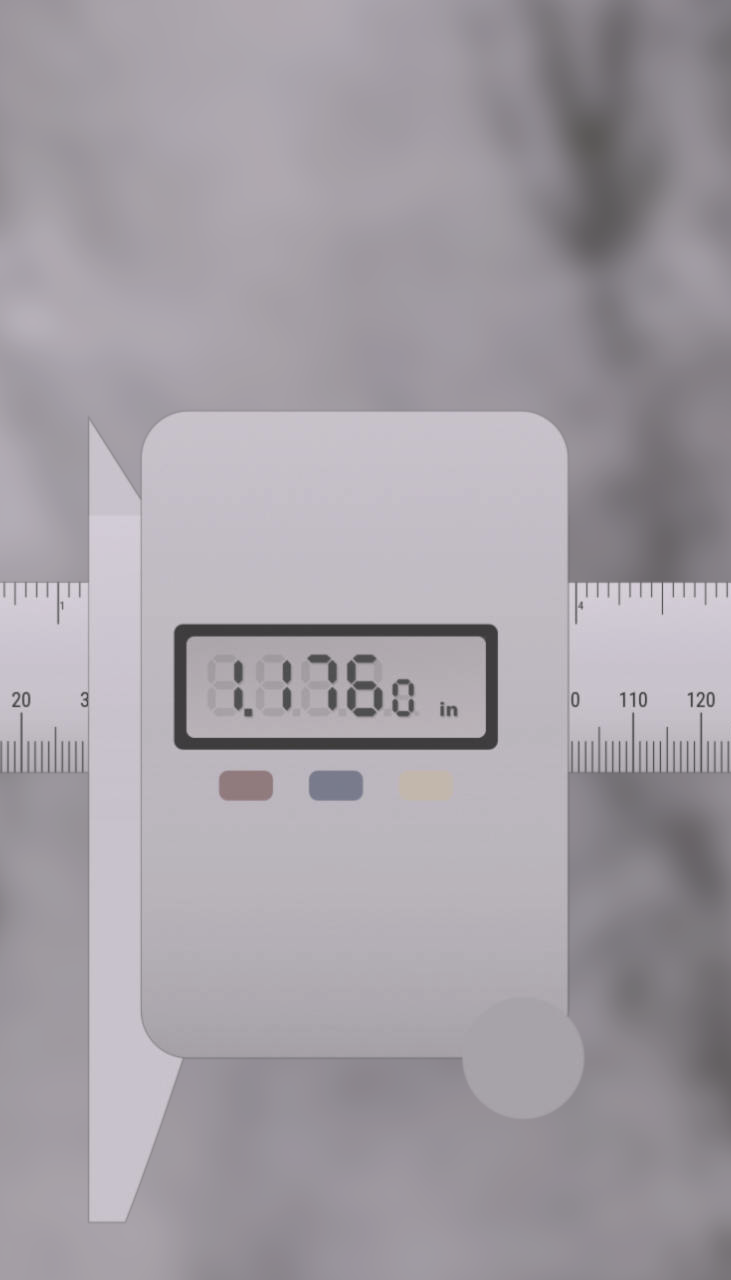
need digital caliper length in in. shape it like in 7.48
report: in 1.1760
